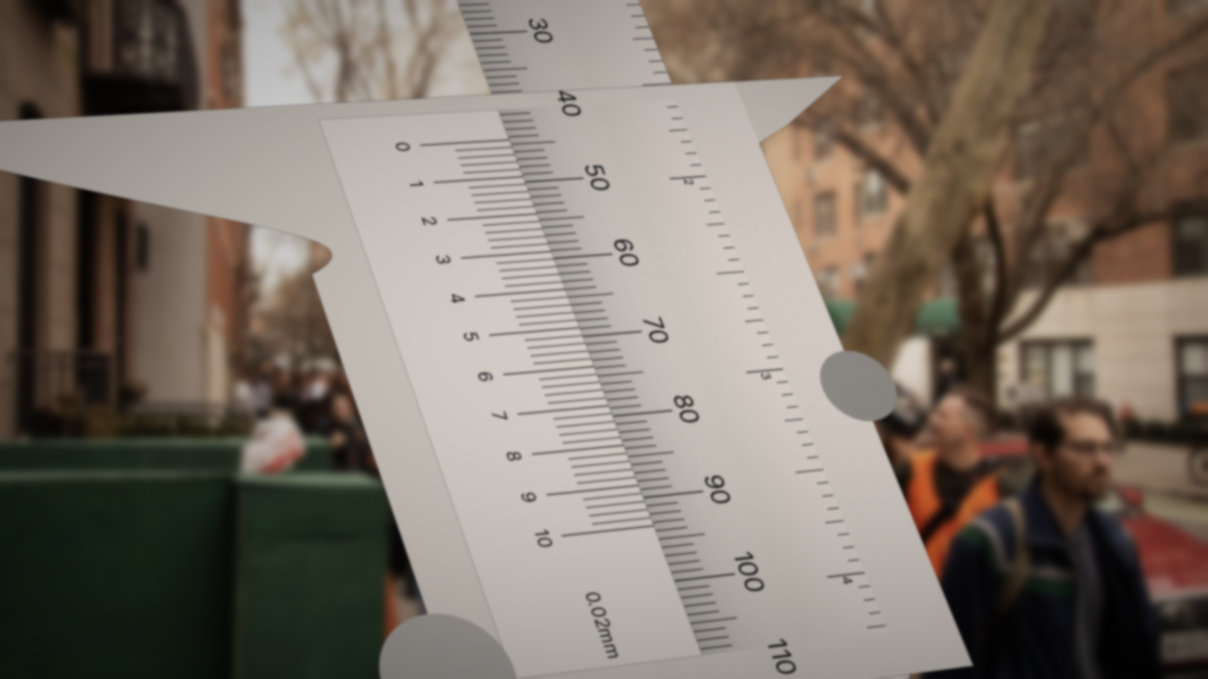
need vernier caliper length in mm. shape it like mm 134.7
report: mm 44.4
